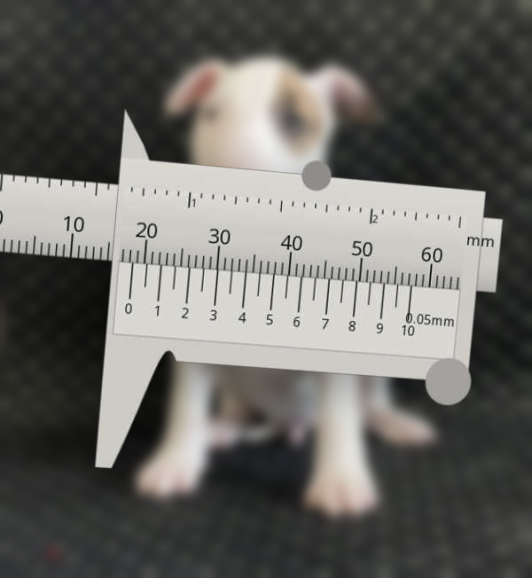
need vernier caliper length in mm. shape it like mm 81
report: mm 18.4
